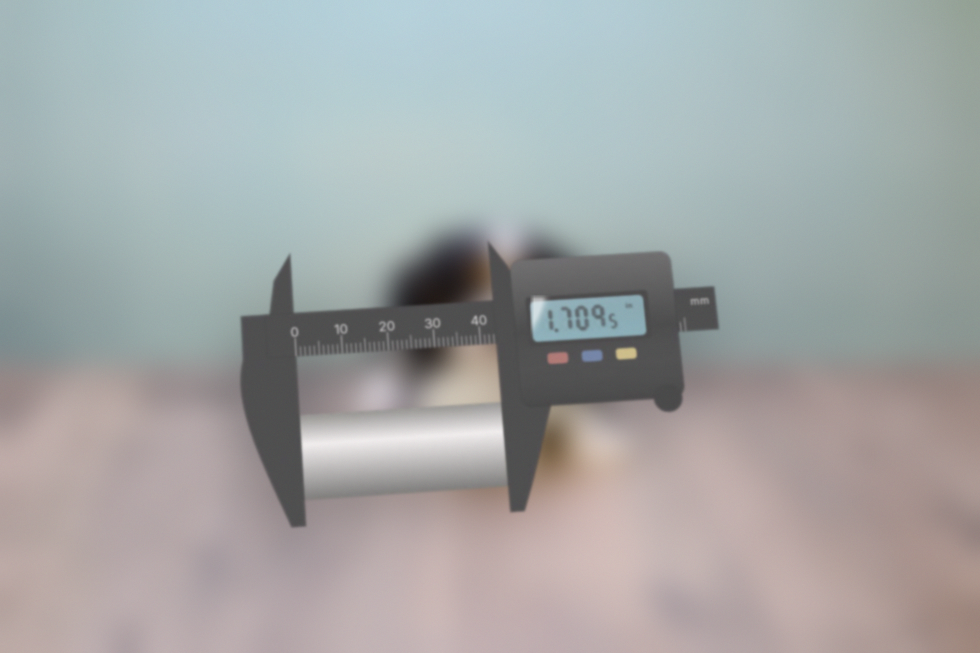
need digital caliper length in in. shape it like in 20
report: in 1.7095
